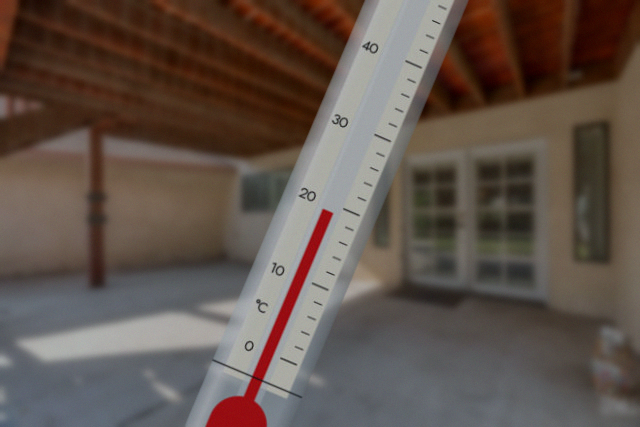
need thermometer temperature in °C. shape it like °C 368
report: °C 19
